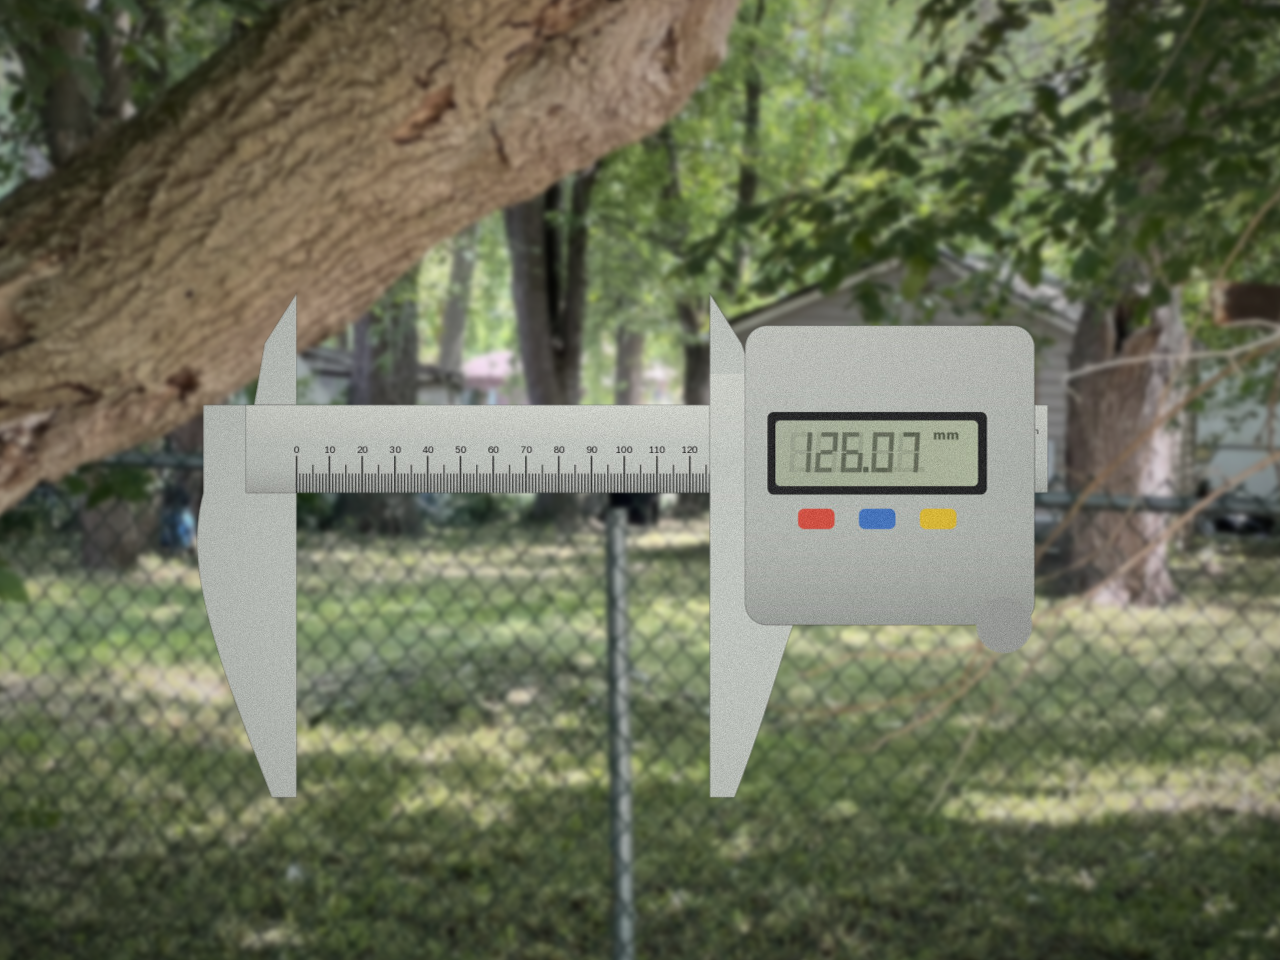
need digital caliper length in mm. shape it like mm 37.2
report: mm 126.07
